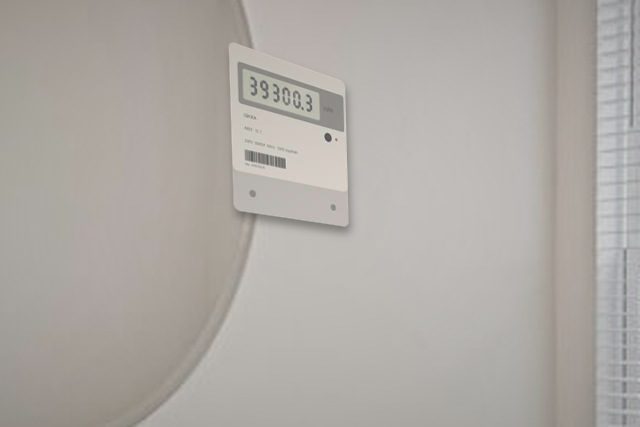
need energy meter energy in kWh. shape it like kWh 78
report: kWh 39300.3
